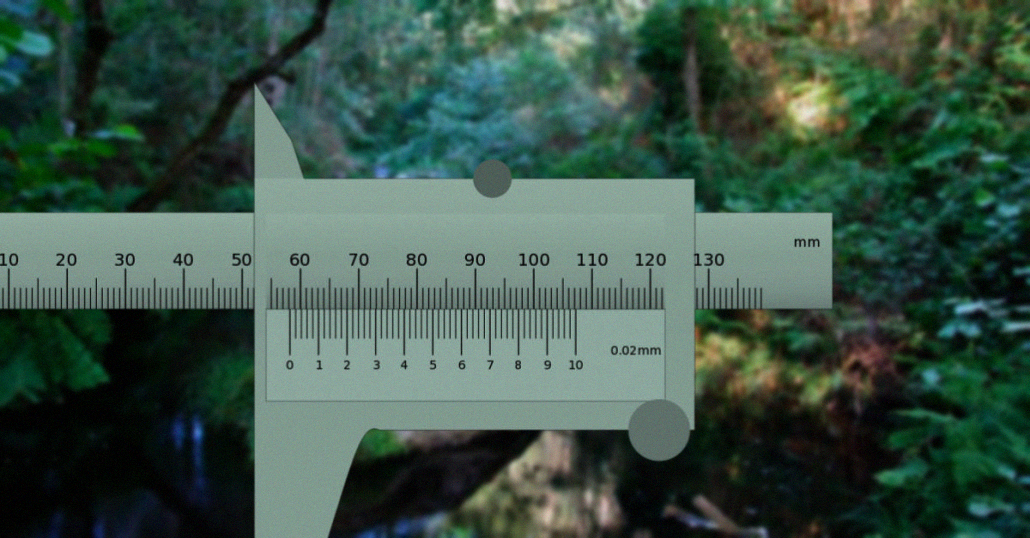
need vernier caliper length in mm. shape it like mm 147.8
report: mm 58.2
